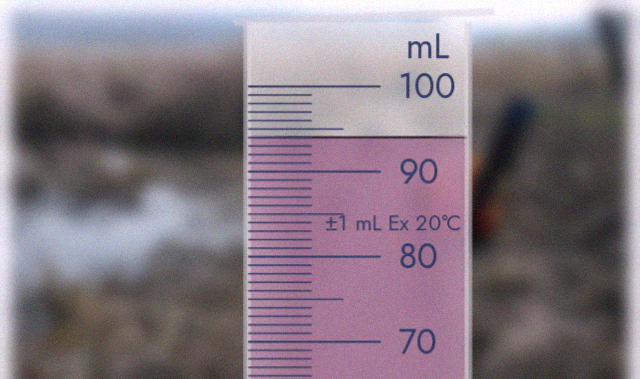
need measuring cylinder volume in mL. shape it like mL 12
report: mL 94
